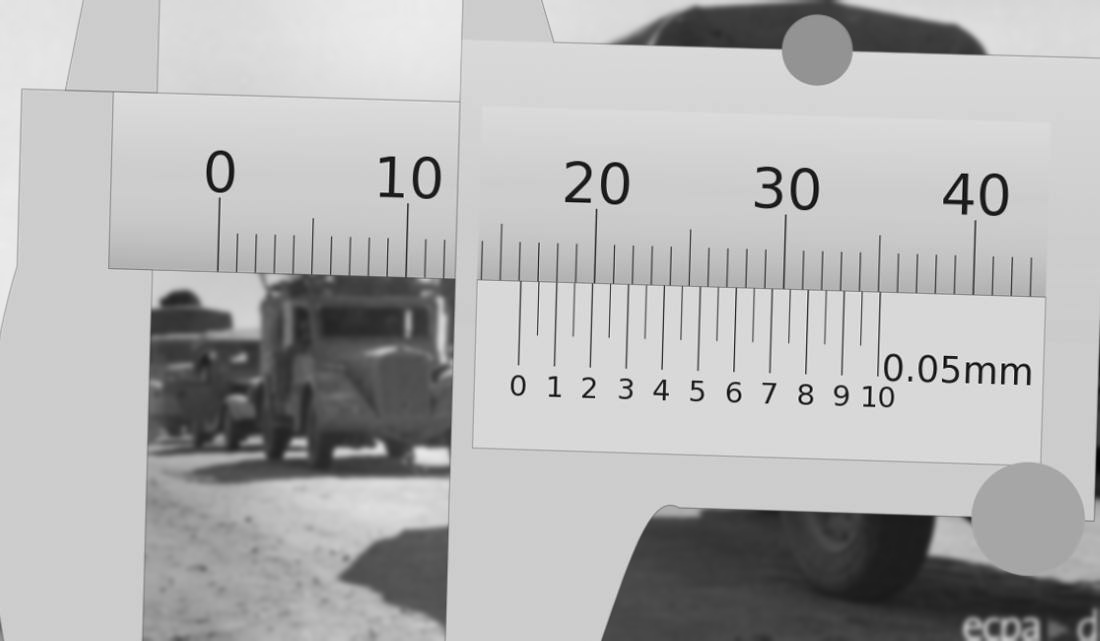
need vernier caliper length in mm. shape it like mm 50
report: mm 16.1
